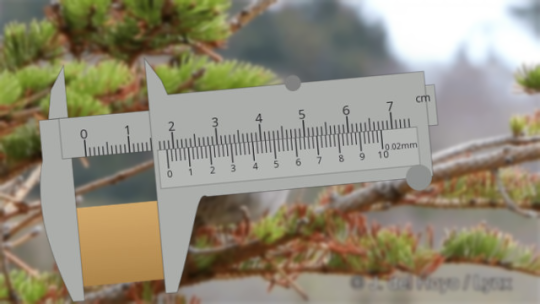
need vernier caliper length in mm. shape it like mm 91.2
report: mm 18.5
